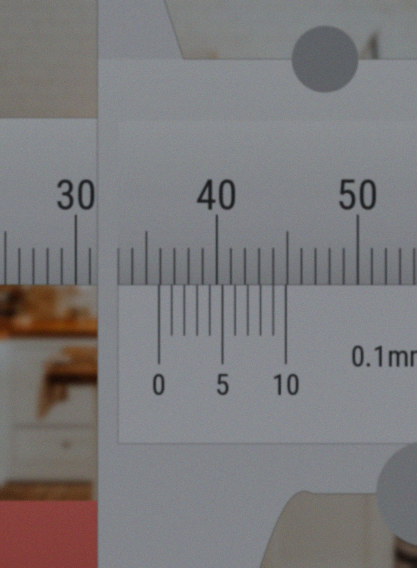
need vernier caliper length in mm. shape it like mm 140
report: mm 35.9
